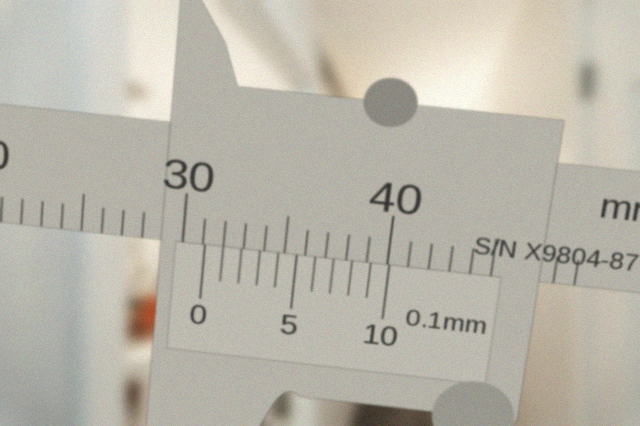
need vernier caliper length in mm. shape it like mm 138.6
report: mm 31.1
